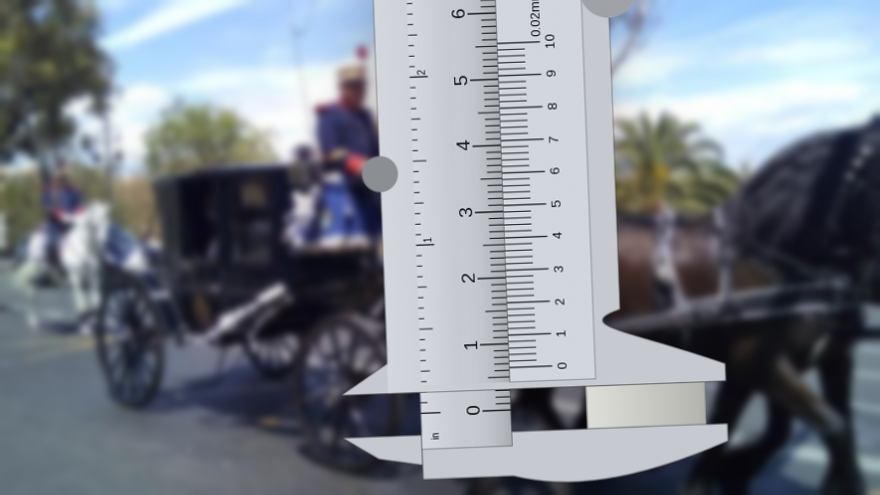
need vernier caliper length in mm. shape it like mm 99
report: mm 6.4
